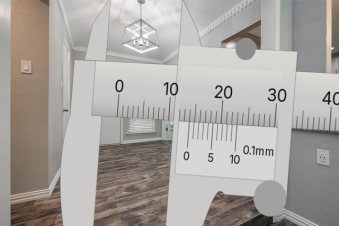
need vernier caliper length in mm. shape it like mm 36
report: mm 14.0
